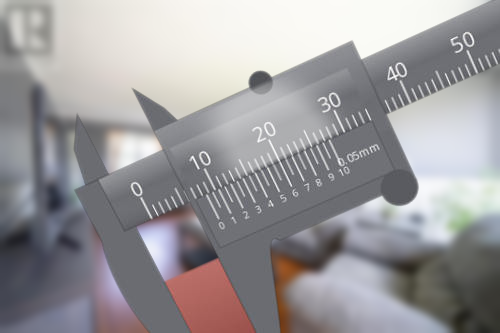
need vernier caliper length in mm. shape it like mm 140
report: mm 8.6
